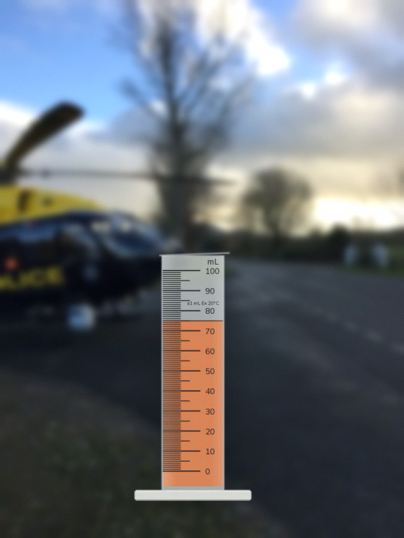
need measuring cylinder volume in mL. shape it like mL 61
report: mL 75
